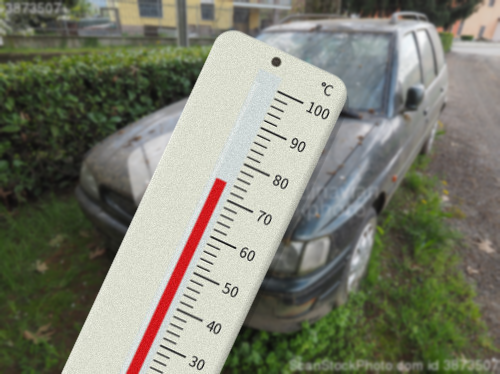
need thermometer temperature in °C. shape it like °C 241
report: °C 74
